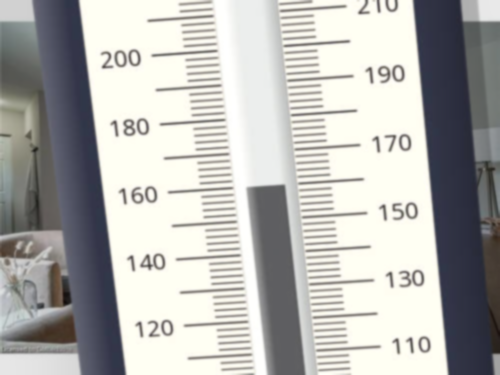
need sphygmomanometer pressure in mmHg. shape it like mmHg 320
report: mmHg 160
